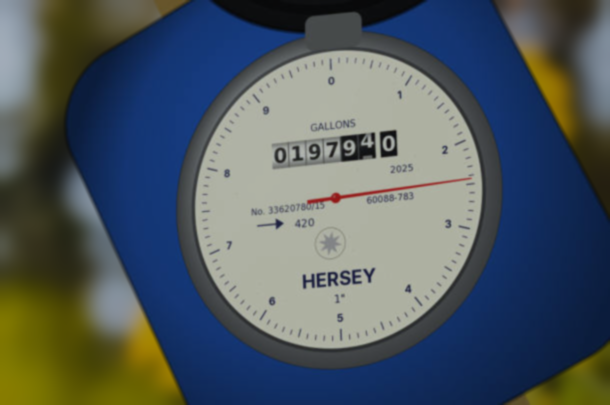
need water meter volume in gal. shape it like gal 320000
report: gal 197942.4
